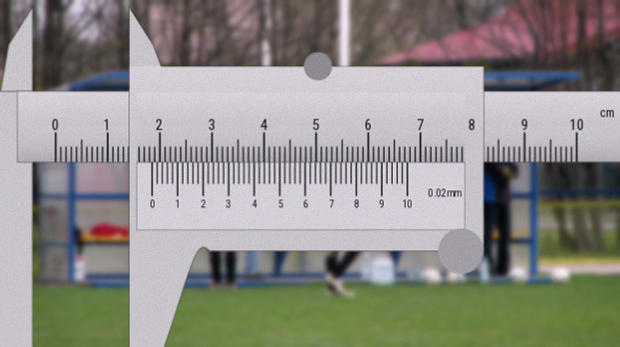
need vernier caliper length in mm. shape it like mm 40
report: mm 18.5
